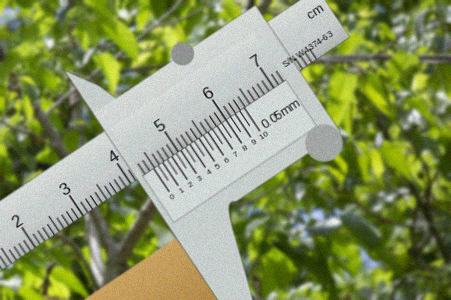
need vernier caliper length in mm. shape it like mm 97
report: mm 44.8
